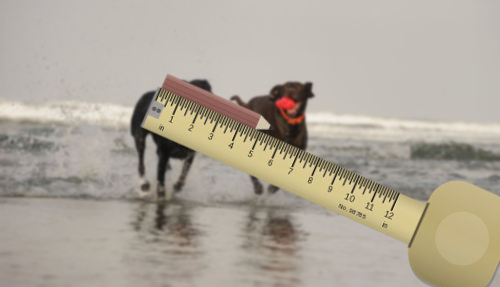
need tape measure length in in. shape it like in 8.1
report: in 5.5
